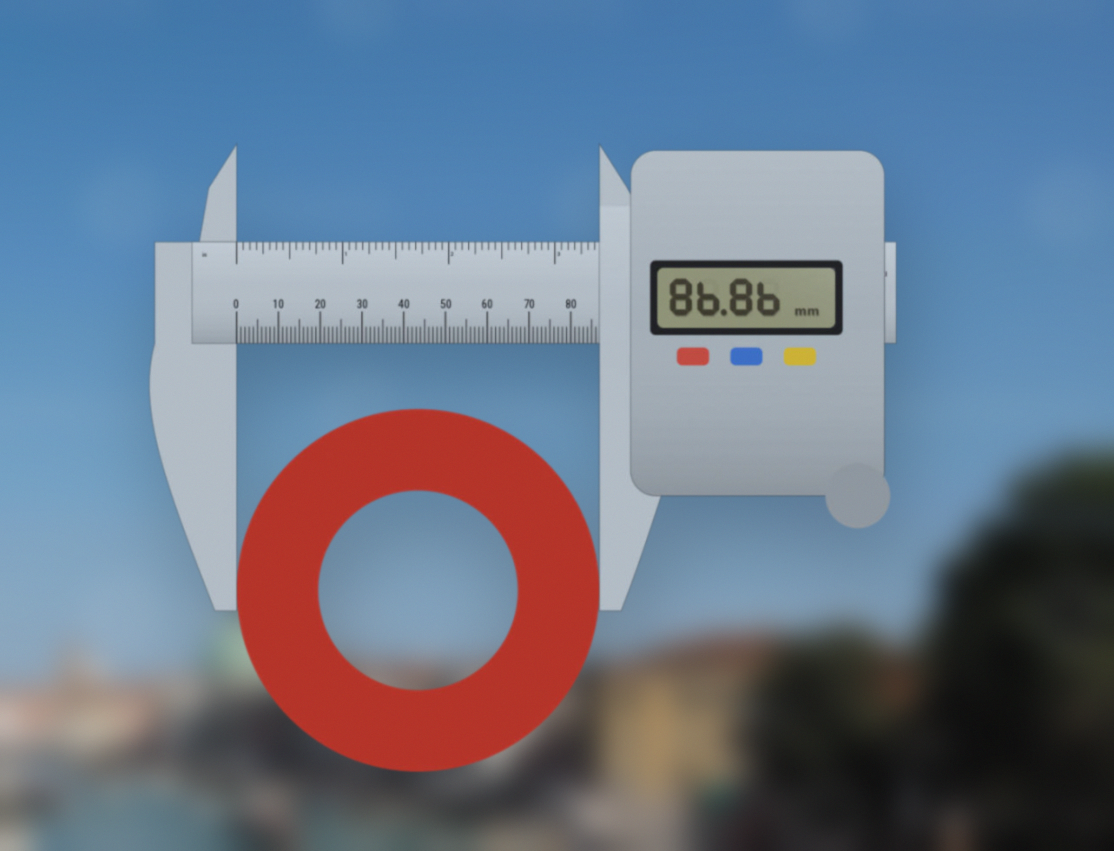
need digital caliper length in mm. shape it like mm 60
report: mm 86.86
